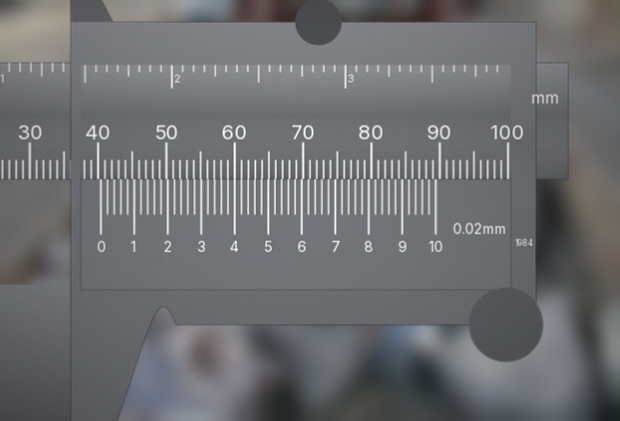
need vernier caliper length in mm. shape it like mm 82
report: mm 40.4
